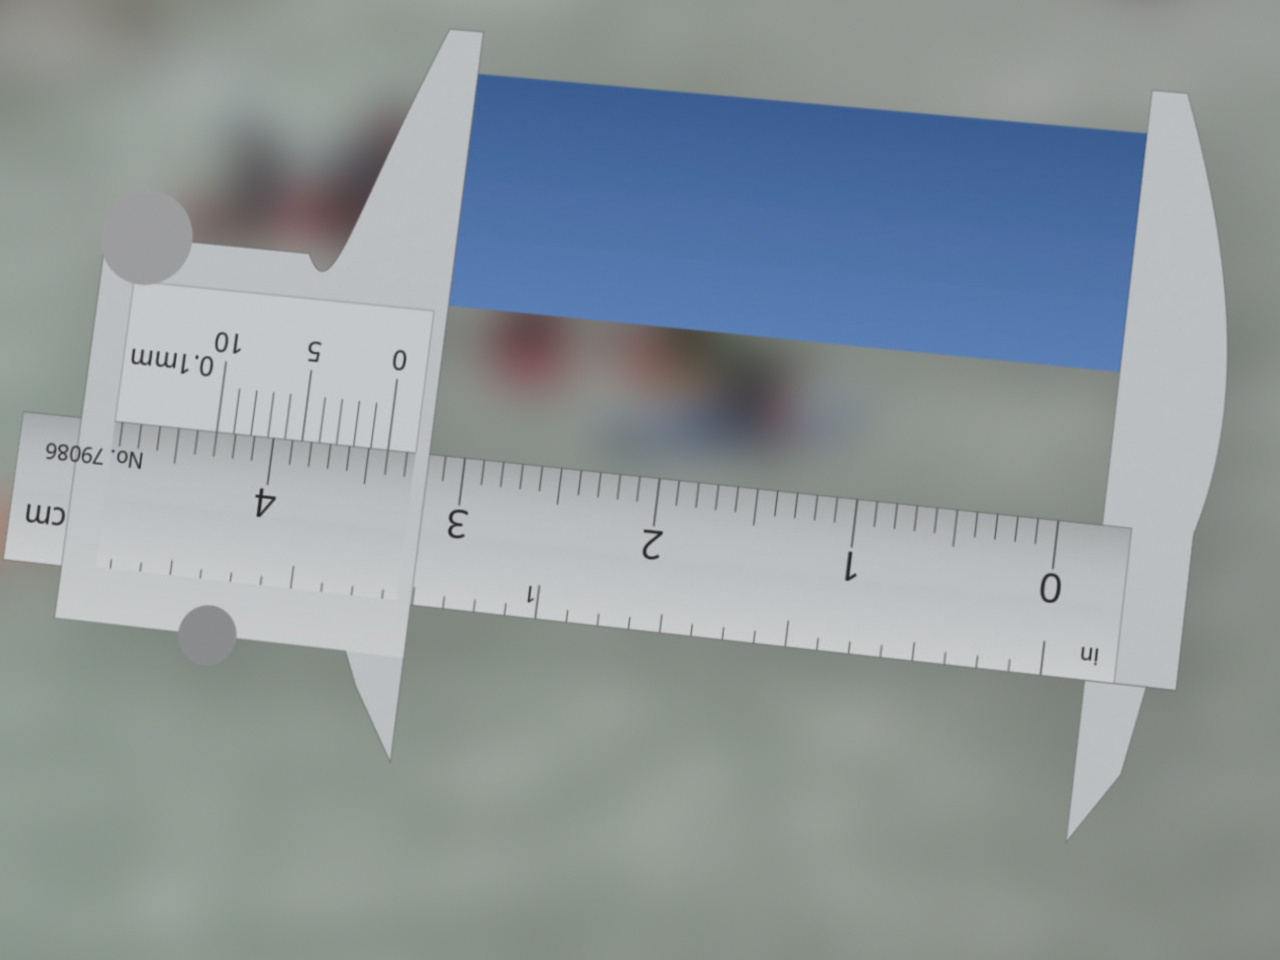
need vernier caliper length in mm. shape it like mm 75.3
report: mm 34.0
